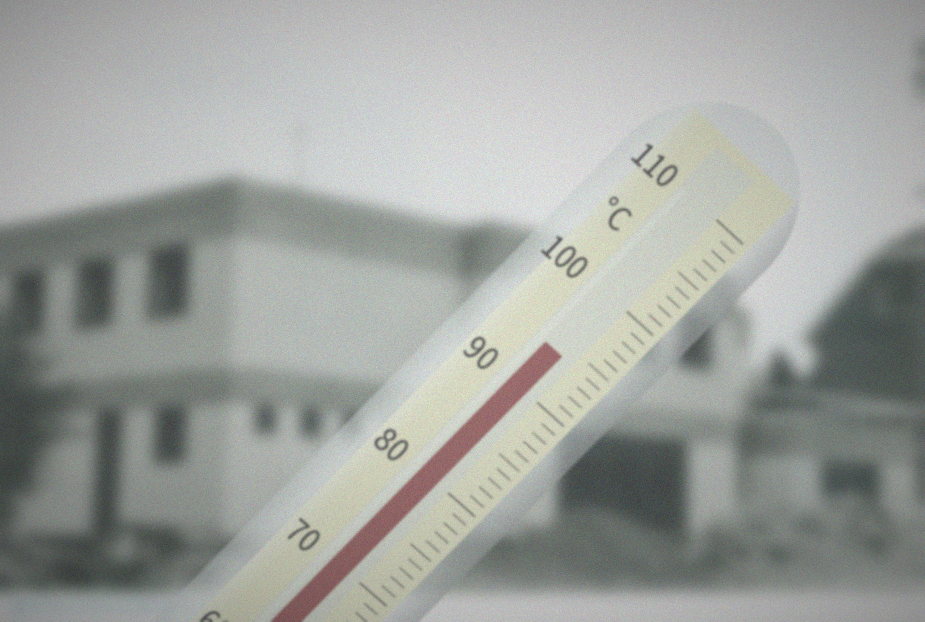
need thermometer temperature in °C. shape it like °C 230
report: °C 94
